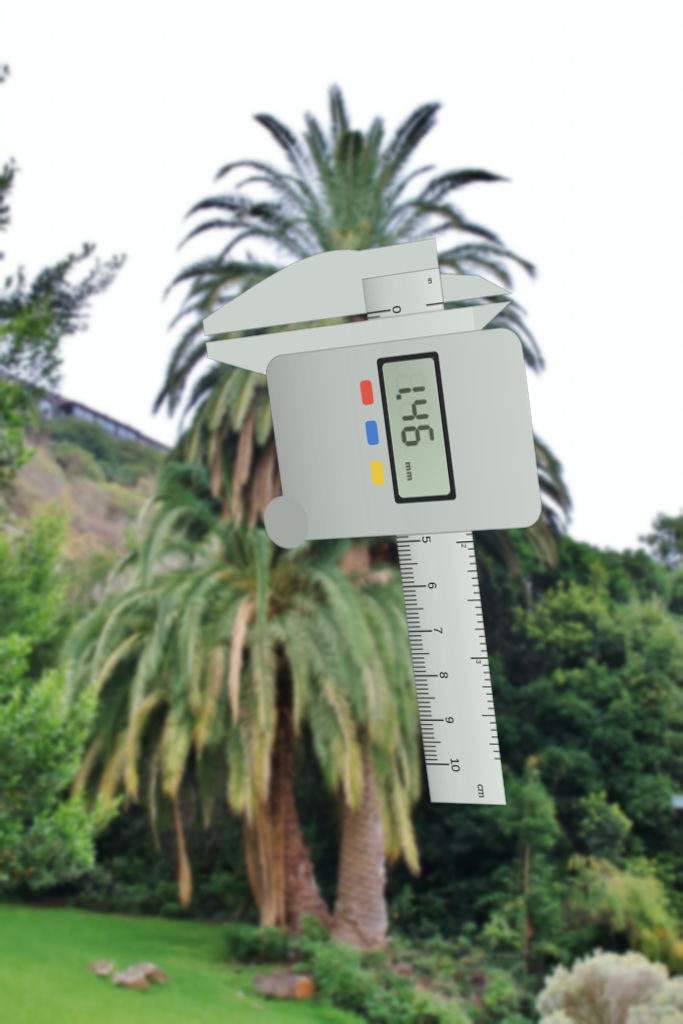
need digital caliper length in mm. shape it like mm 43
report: mm 1.46
